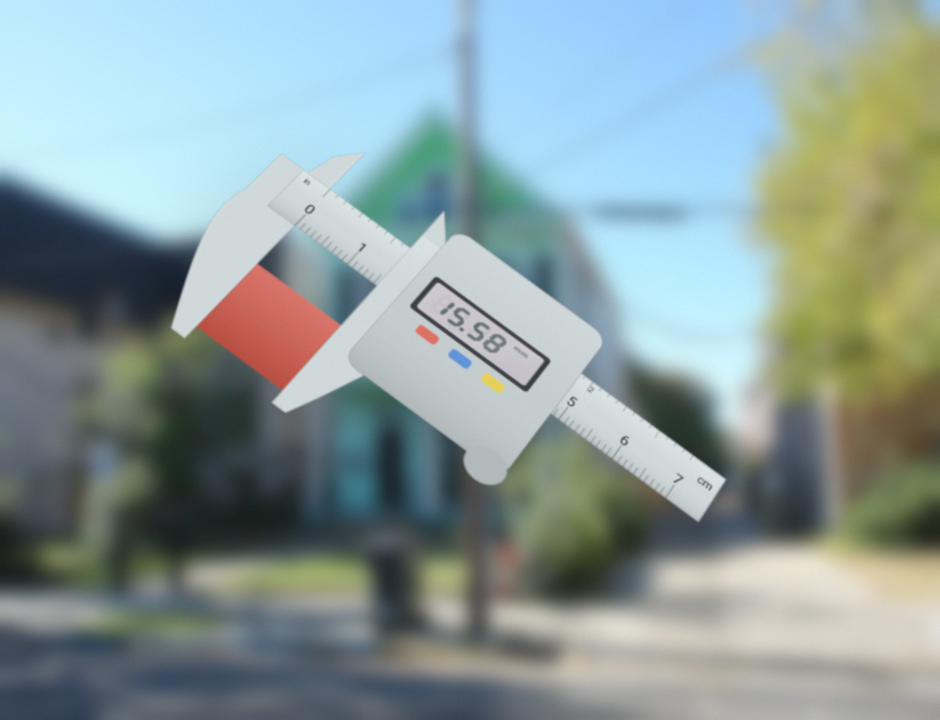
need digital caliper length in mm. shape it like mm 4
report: mm 15.58
